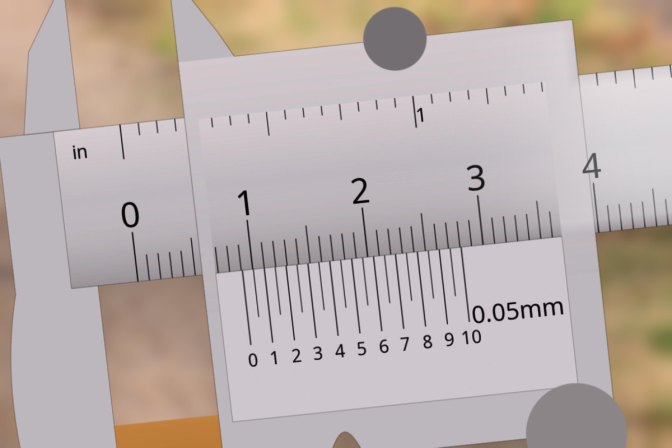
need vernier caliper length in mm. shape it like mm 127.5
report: mm 9.1
